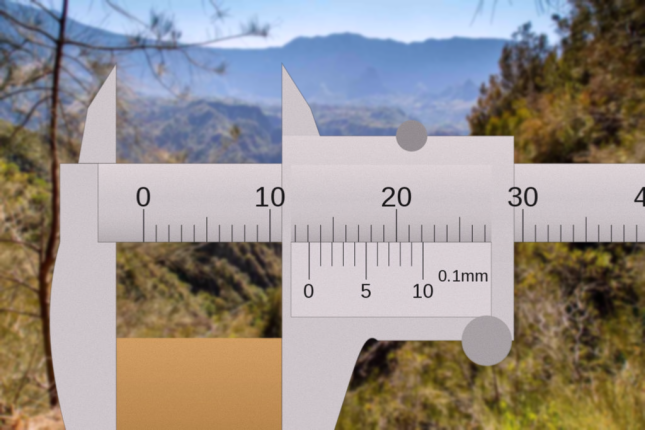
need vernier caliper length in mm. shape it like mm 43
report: mm 13.1
